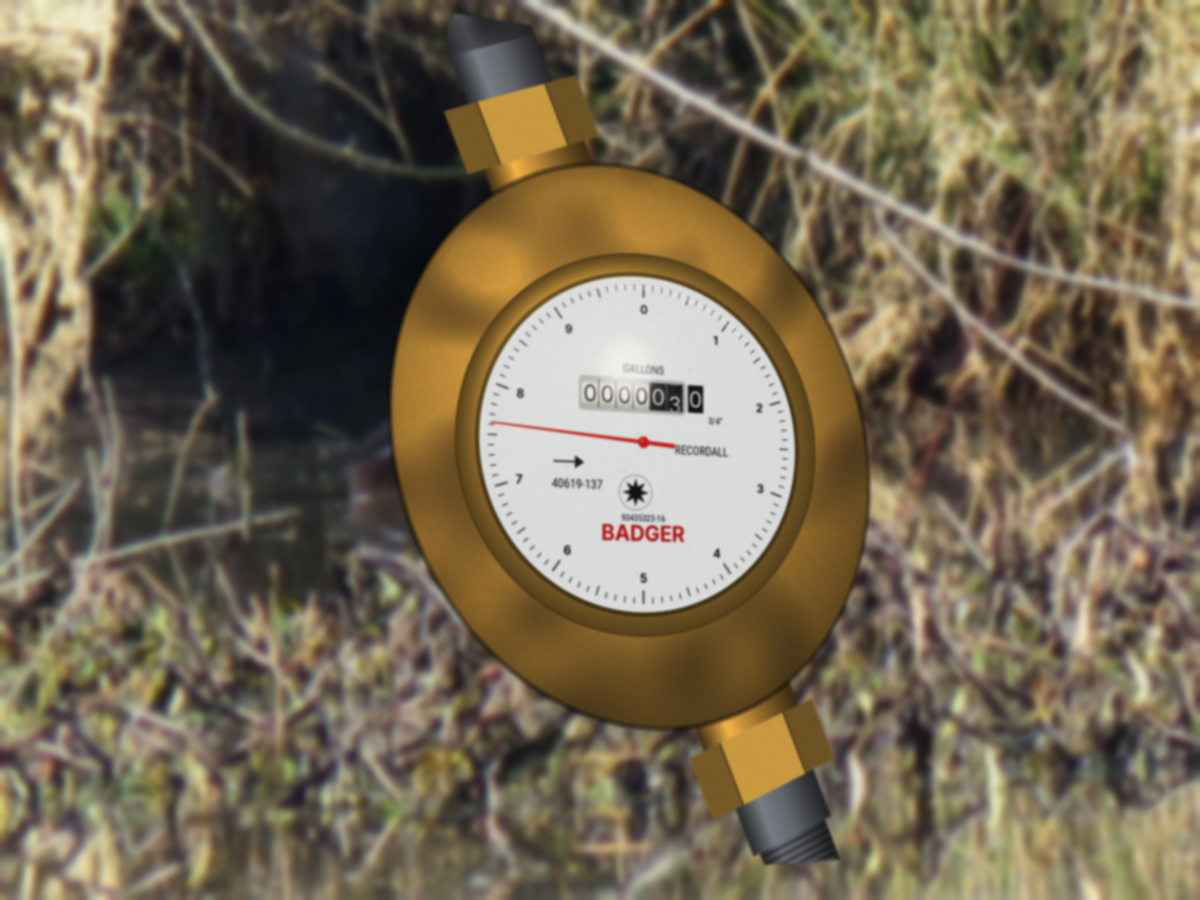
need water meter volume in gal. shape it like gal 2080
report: gal 27.6
